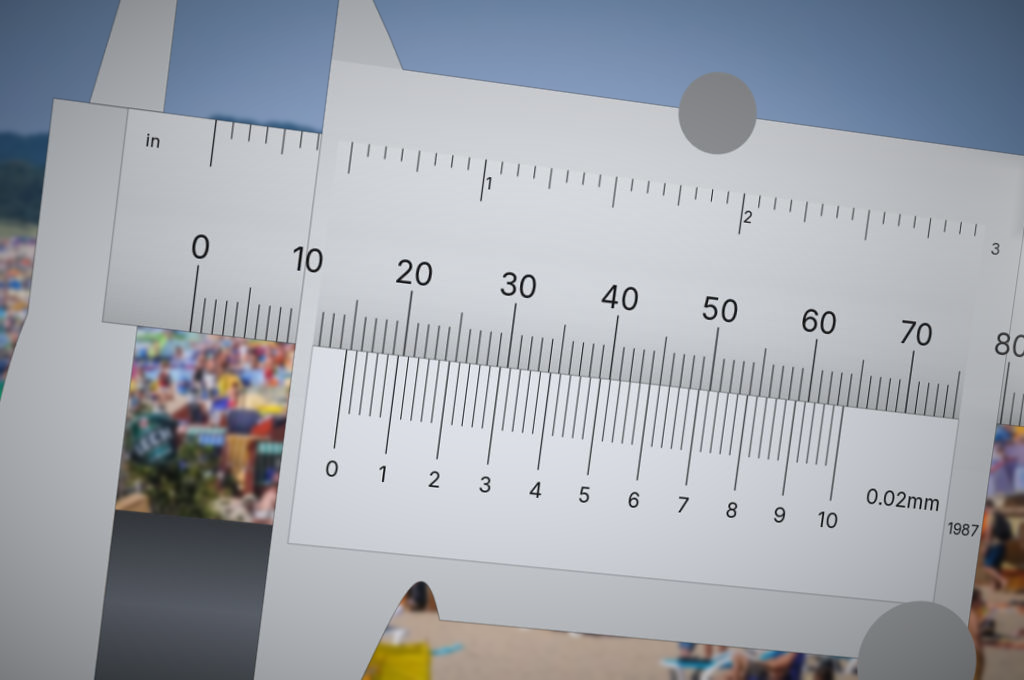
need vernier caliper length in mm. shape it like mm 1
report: mm 14.6
